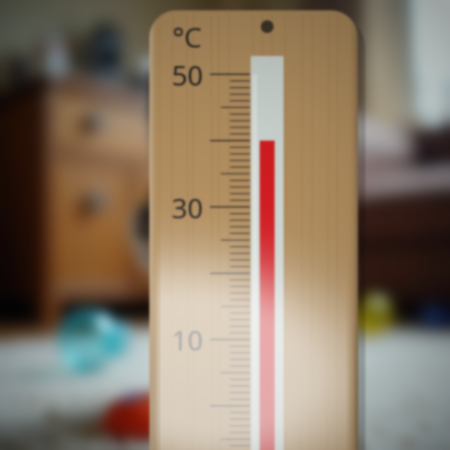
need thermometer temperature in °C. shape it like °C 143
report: °C 40
